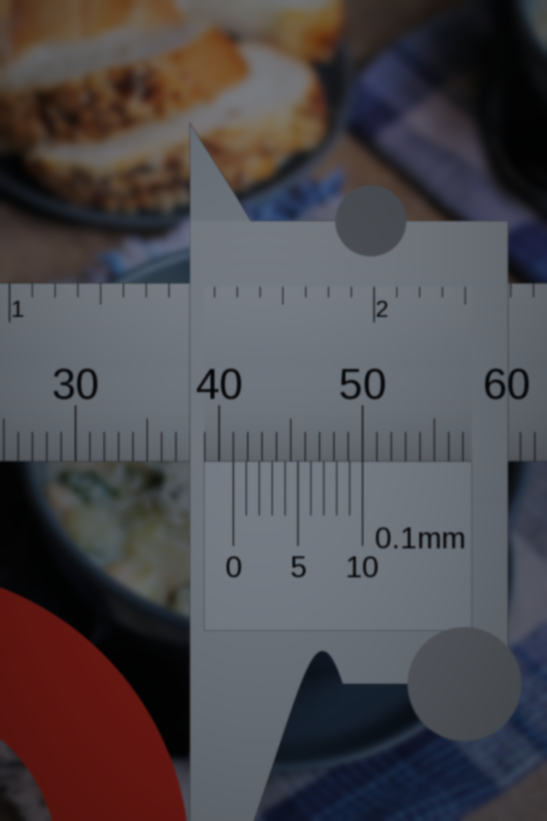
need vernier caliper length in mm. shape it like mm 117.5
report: mm 41.0
